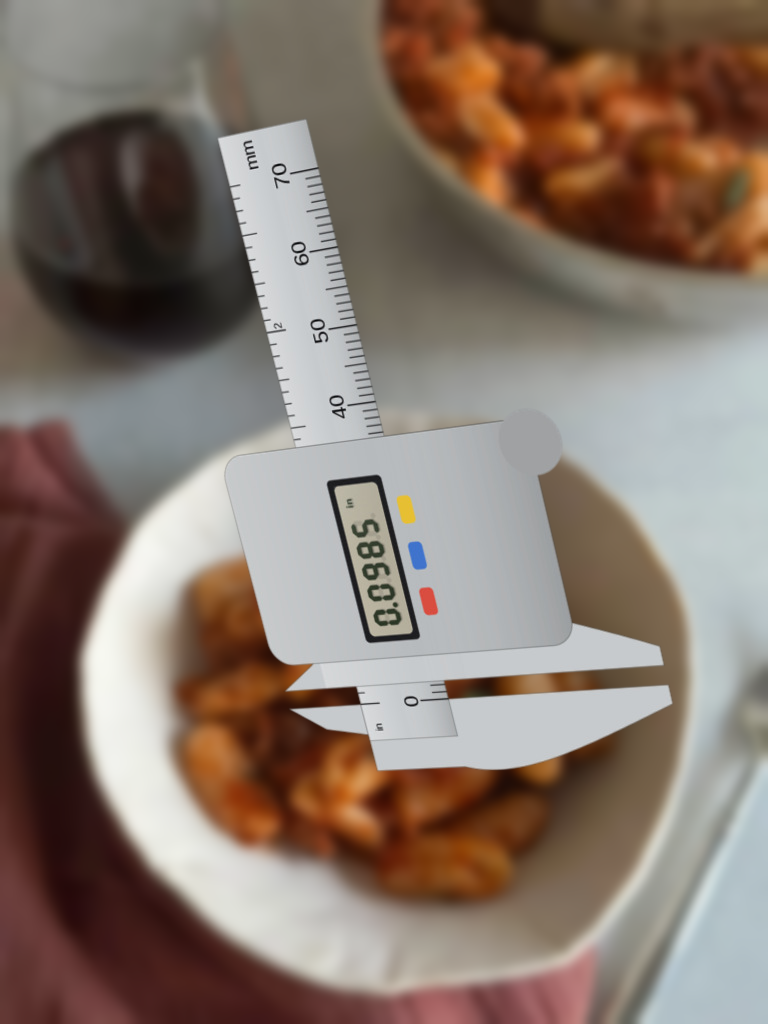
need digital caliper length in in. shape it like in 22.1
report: in 0.0985
